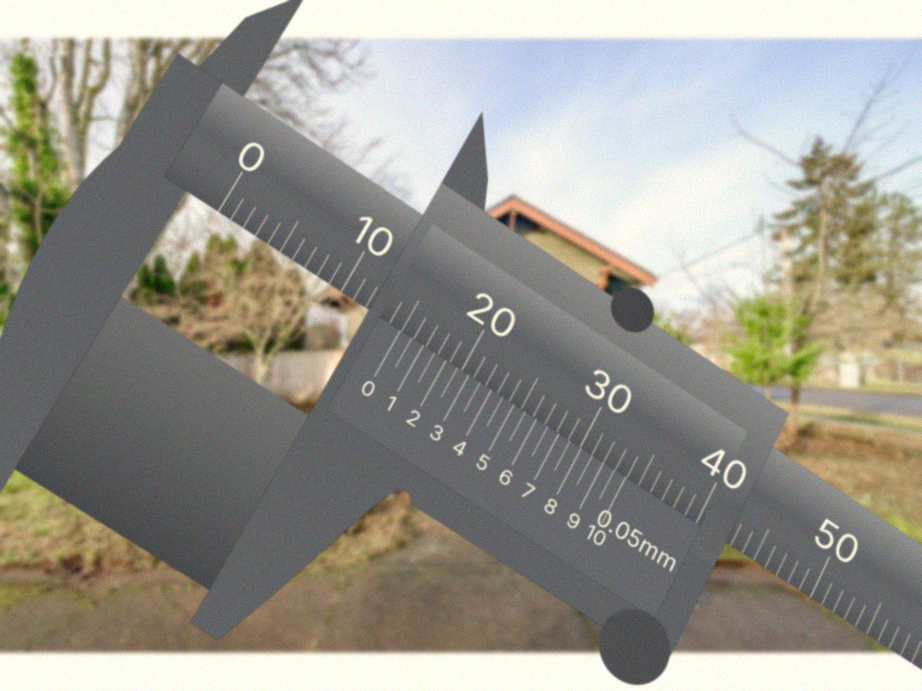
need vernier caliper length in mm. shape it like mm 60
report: mm 14.9
